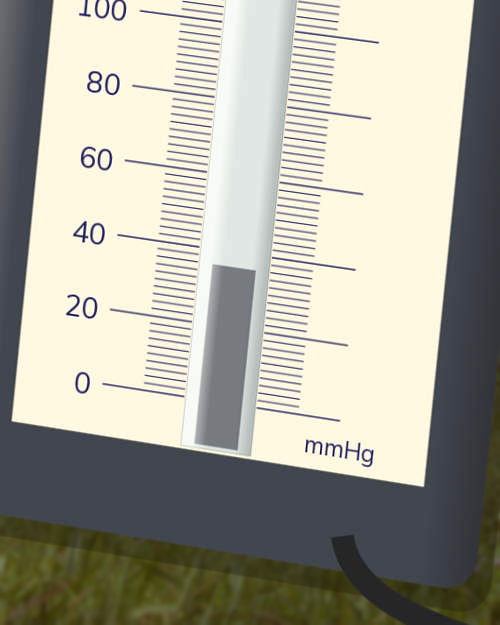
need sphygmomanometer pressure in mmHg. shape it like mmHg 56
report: mmHg 36
